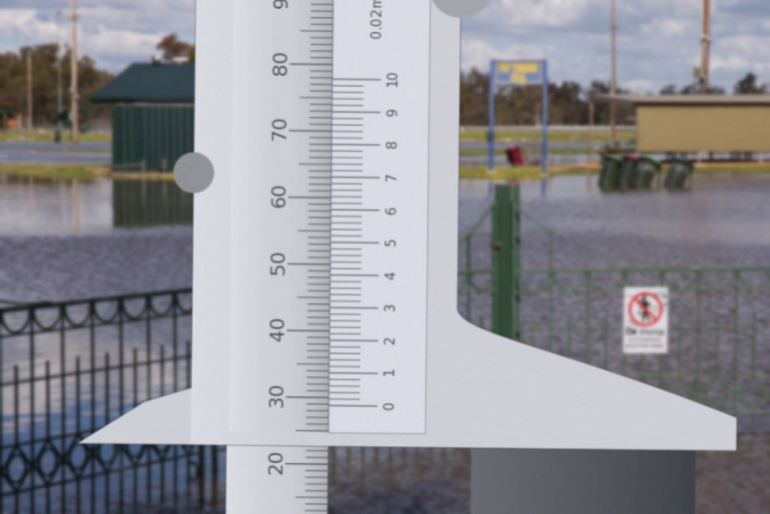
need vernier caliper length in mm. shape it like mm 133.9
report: mm 28.8
